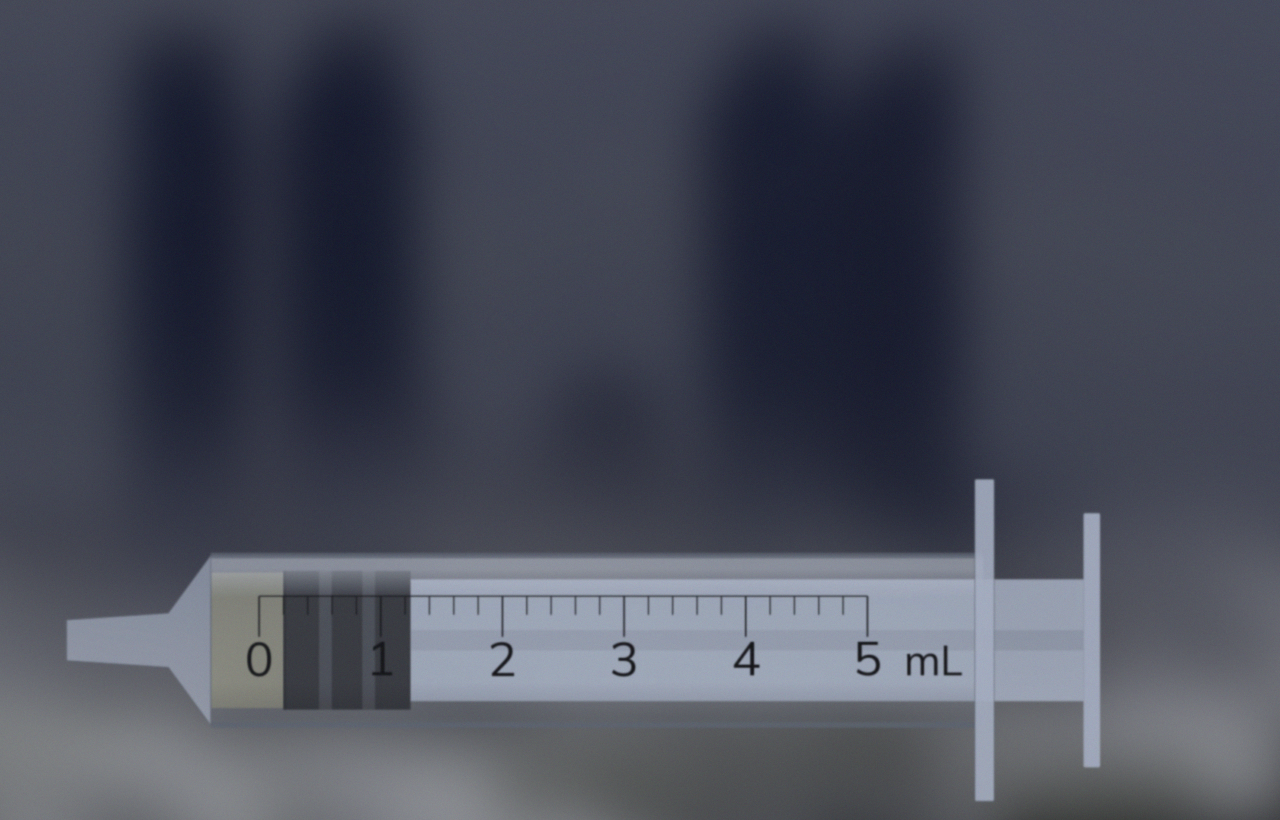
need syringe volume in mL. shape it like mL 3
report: mL 0.2
